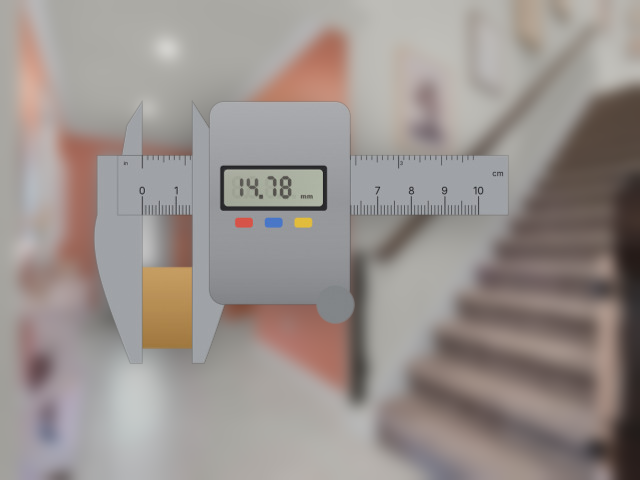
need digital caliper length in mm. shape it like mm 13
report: mm 14.78
